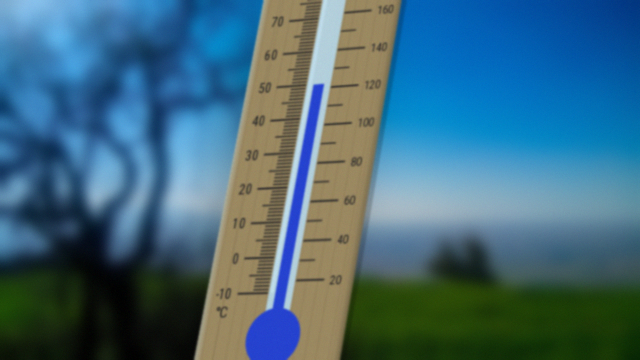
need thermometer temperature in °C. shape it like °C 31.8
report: °C 50
